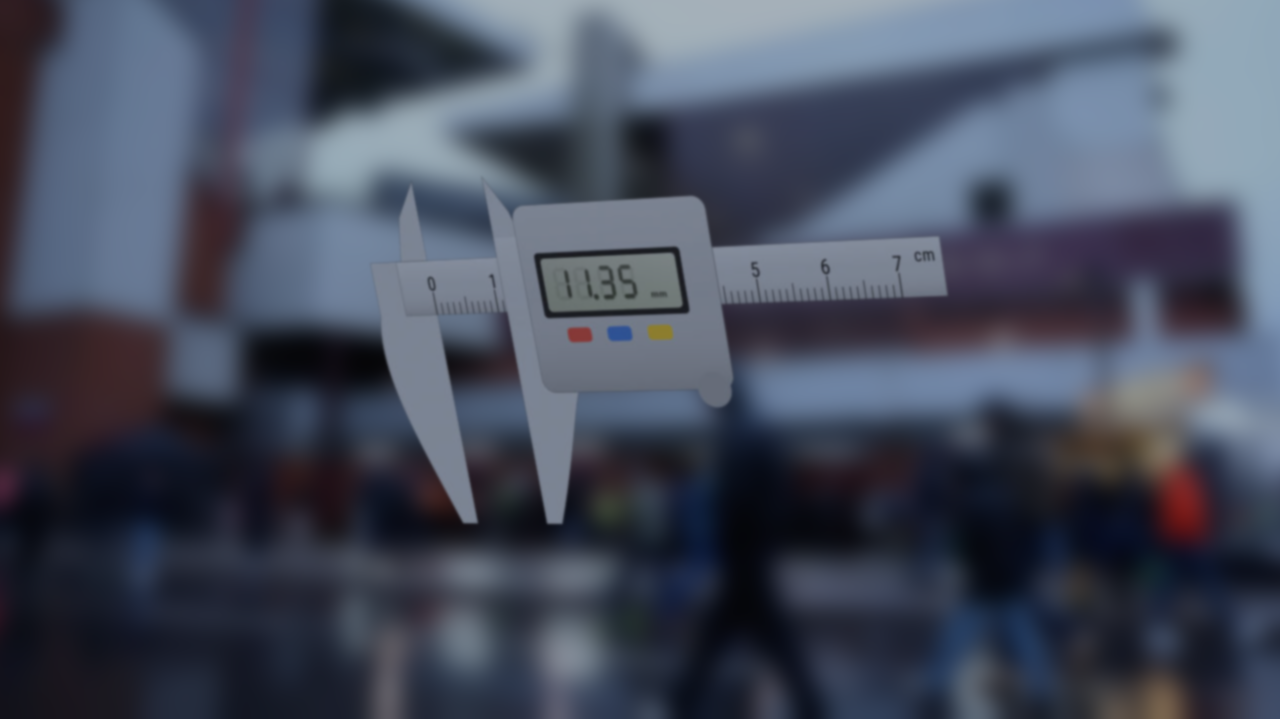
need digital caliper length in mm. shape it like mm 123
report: mm 11.35
